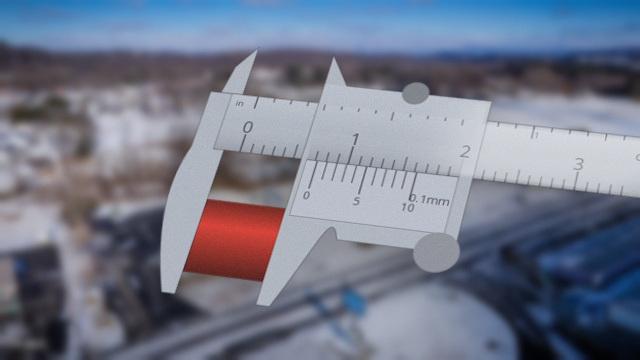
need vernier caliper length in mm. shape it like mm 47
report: mm 7.2
